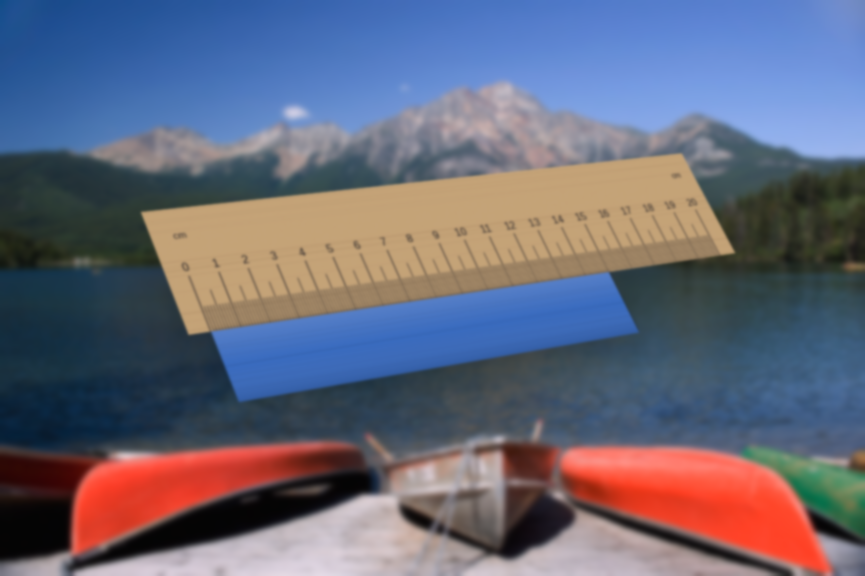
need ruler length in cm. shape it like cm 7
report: cm 15
